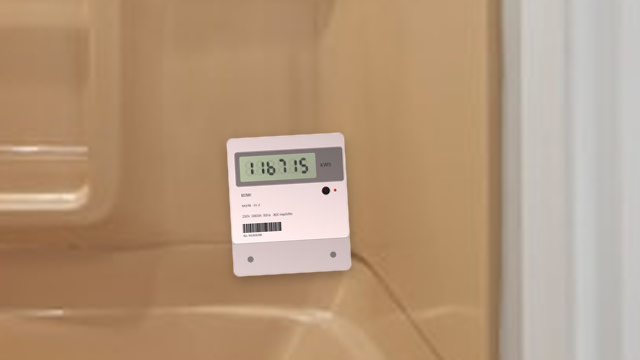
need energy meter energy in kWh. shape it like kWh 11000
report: kWh 116715
